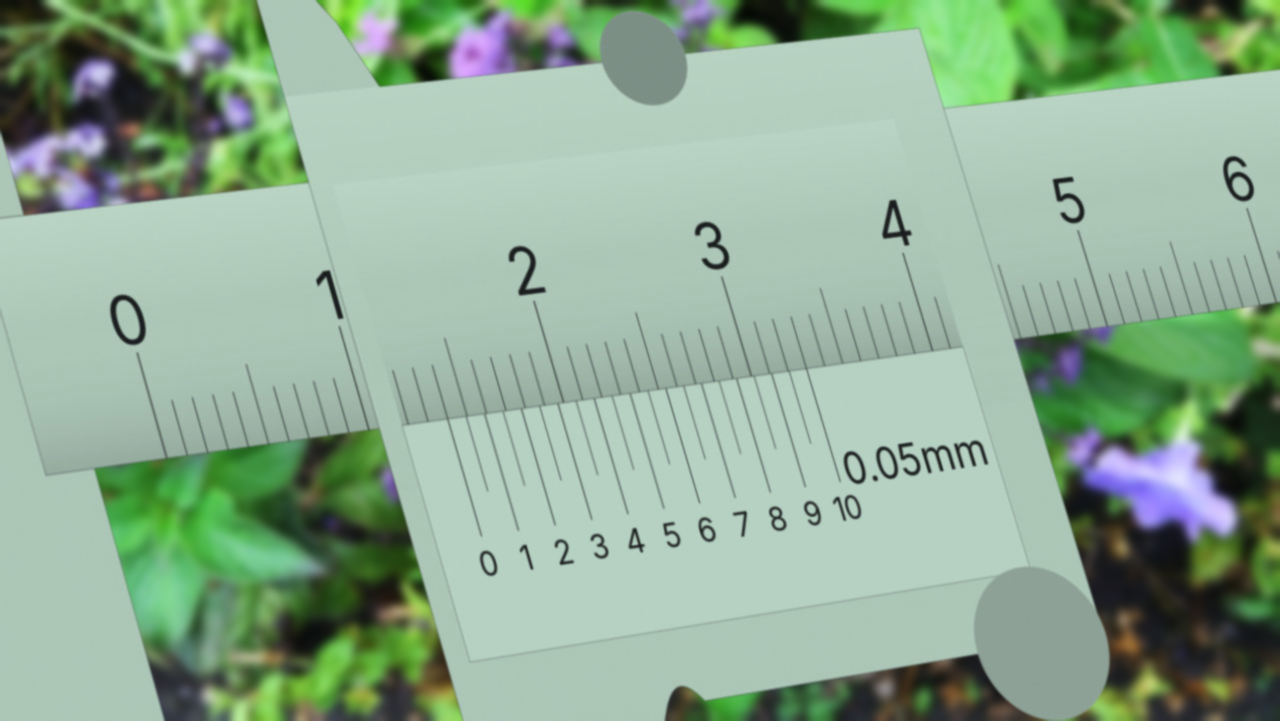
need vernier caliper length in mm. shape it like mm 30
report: mm 14.0
